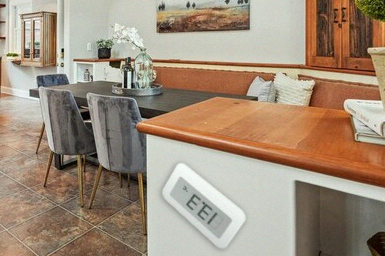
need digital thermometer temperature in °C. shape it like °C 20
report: °C 13.3
